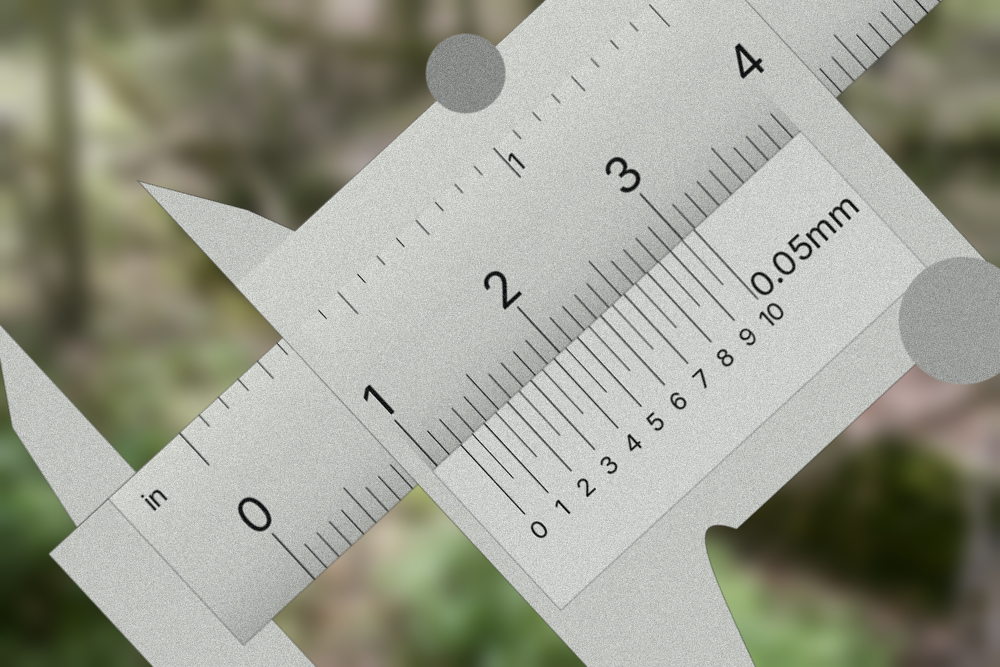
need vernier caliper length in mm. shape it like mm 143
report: mm 11.9
